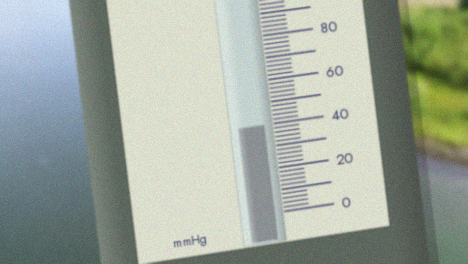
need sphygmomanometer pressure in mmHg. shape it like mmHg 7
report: mmHg 40
